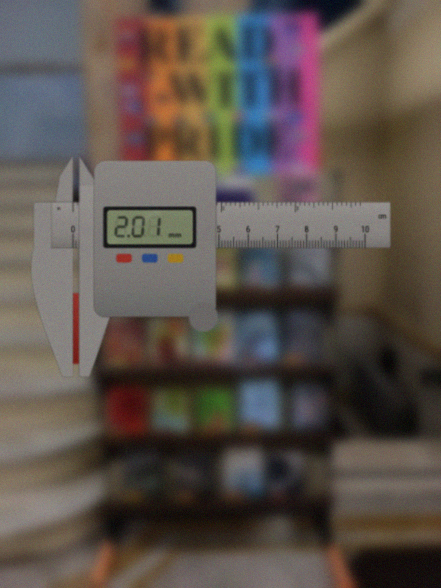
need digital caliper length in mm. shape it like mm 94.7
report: mm 2.01
